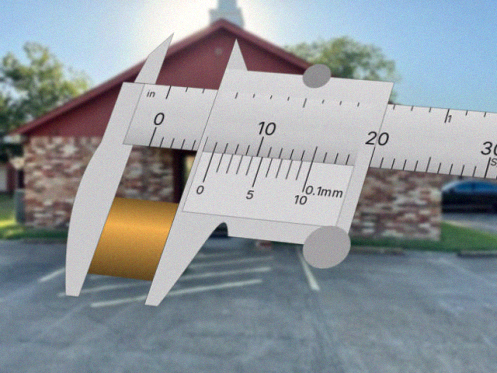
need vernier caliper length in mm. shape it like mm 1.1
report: mm 6.0
